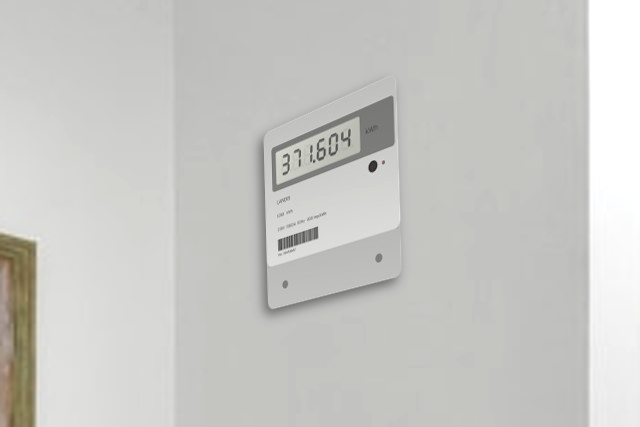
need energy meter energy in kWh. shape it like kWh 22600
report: kWh 371.604
